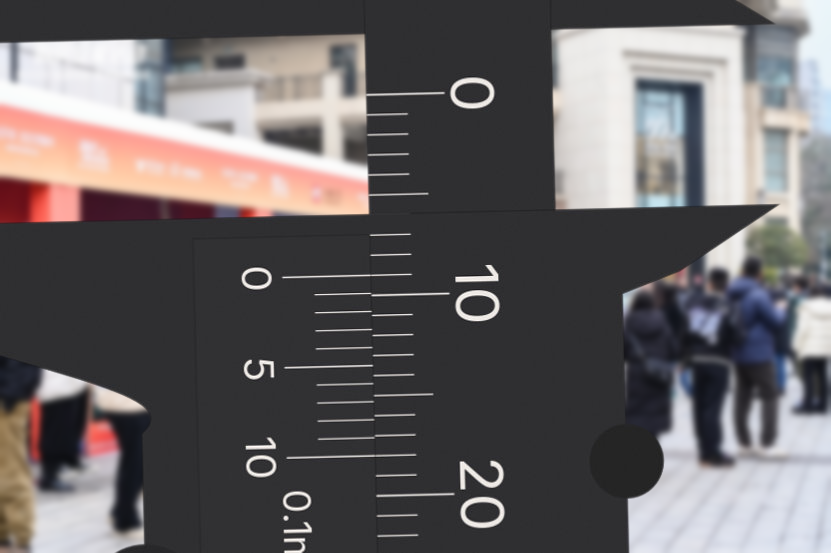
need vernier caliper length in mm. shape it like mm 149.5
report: mm 9.0
